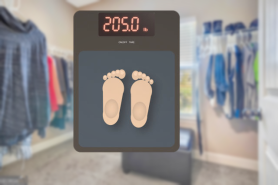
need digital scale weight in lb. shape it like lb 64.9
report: lb 205.0
